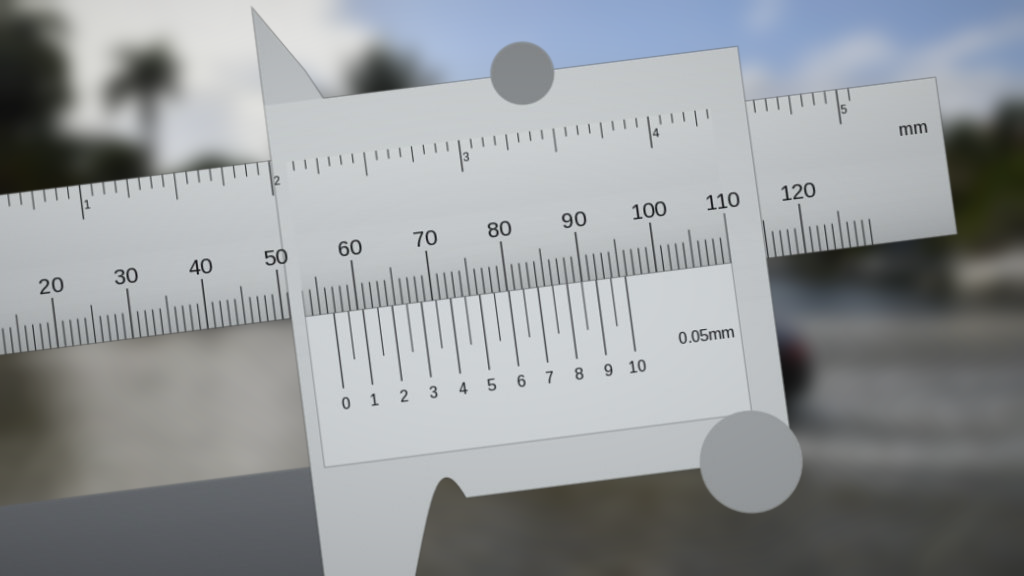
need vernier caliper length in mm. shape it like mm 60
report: mm 56.8
